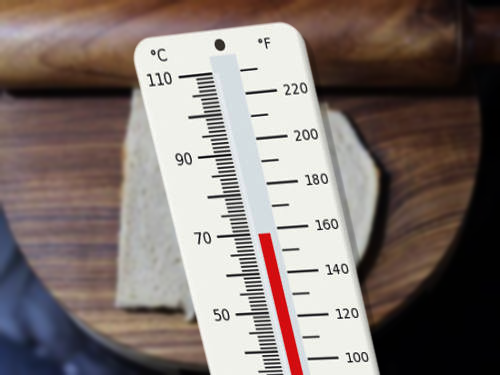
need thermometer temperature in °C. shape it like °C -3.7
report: °C 70
